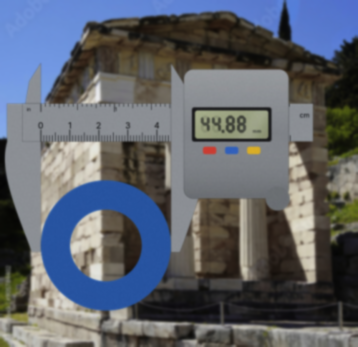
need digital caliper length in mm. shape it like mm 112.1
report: mm 44.88
